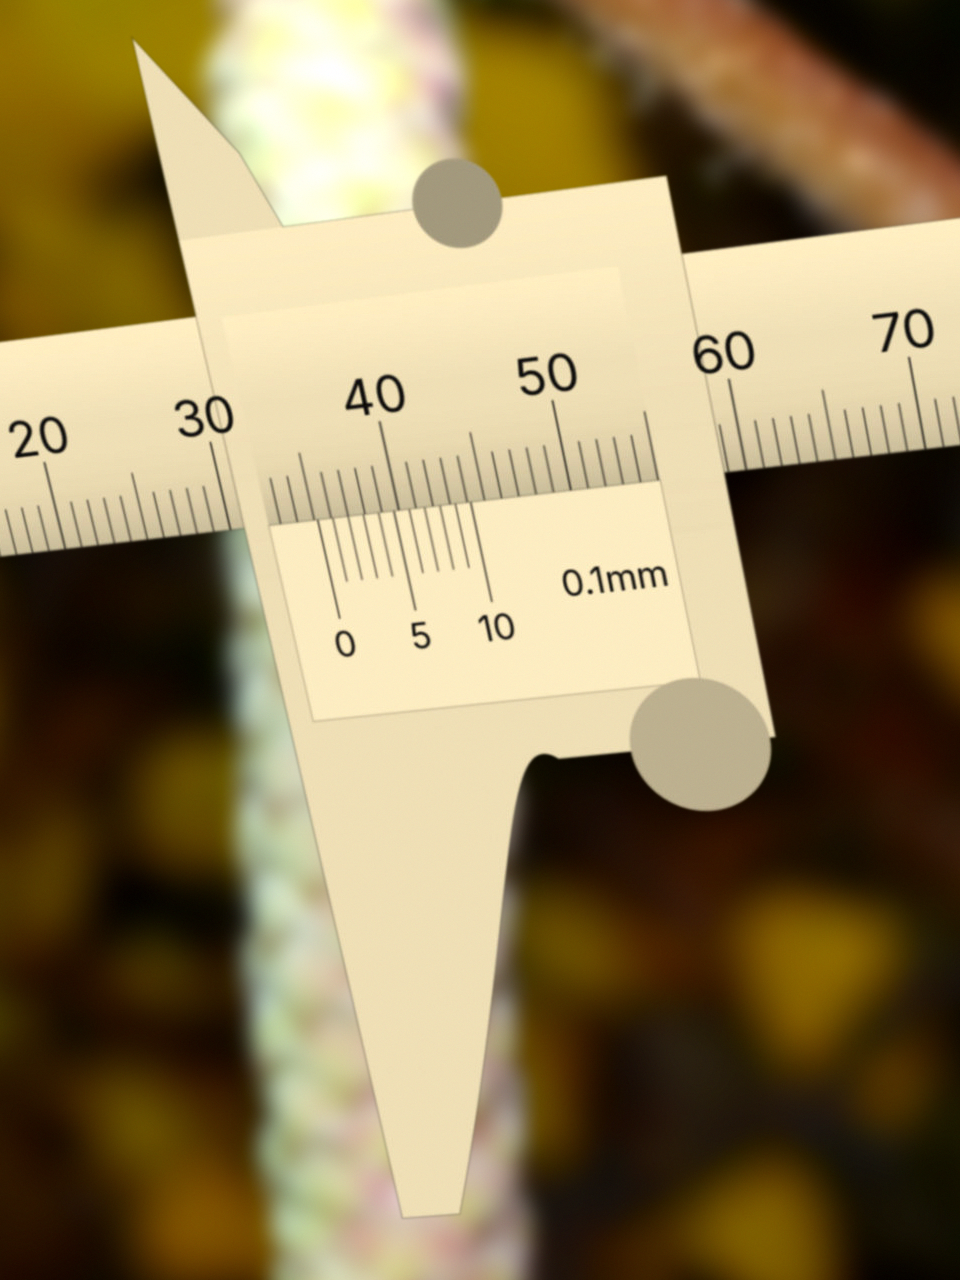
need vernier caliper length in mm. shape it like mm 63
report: mm 35.2
